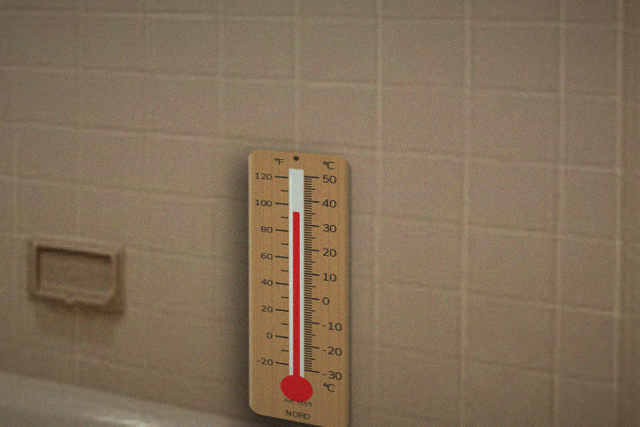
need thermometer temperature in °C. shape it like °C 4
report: °C 35
